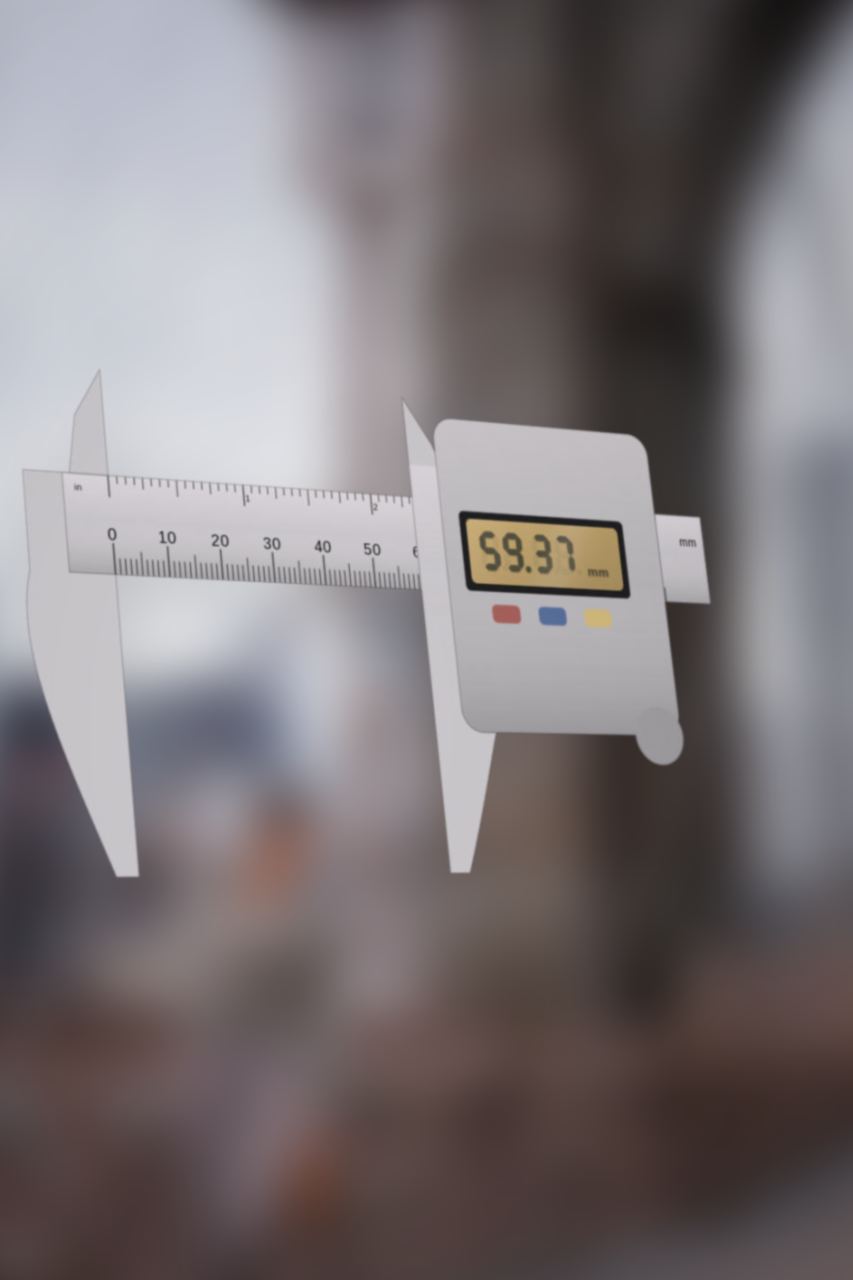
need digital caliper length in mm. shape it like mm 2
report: mm 59.37
